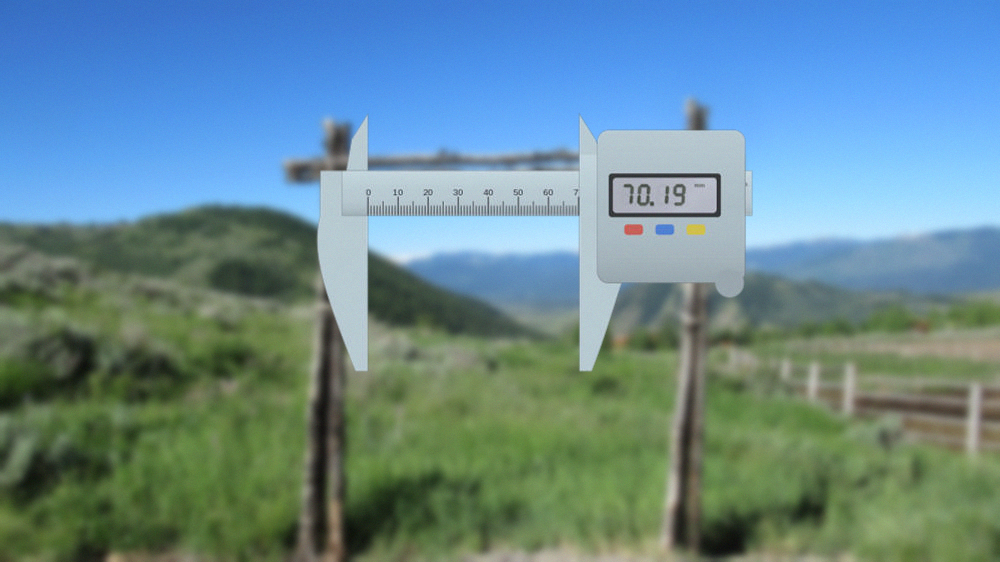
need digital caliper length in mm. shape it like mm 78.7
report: mm 70.19
